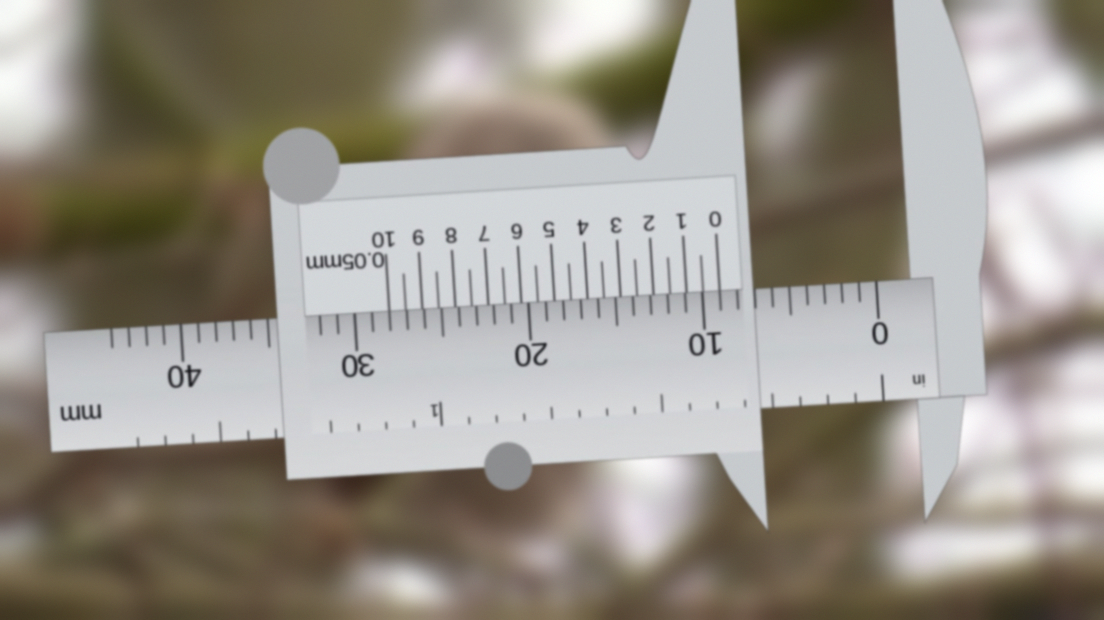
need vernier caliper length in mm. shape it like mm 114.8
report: mm 9.0
